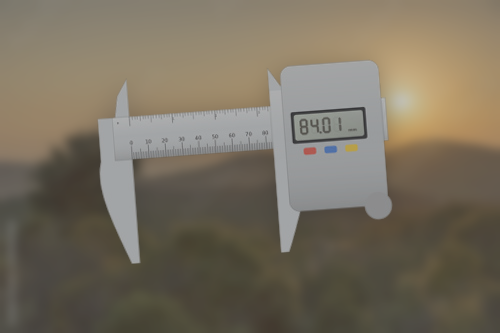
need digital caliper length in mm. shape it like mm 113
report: mm 84.01
